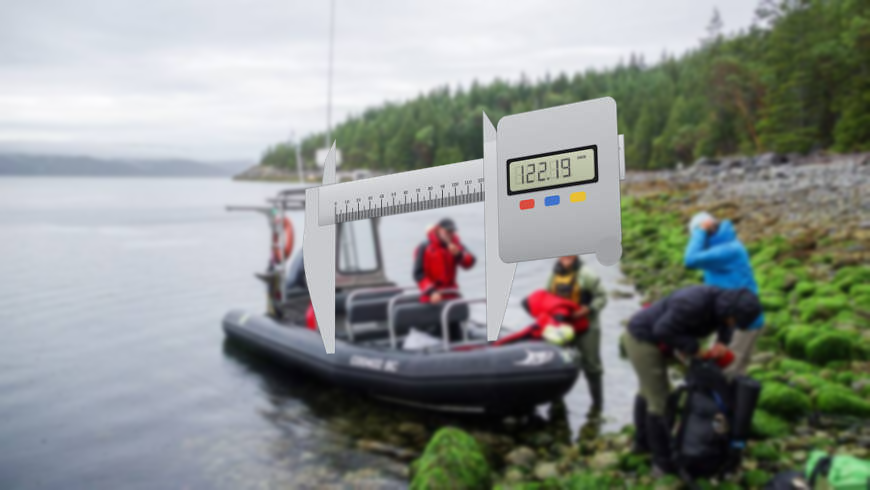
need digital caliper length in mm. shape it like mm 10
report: mm 122.19
